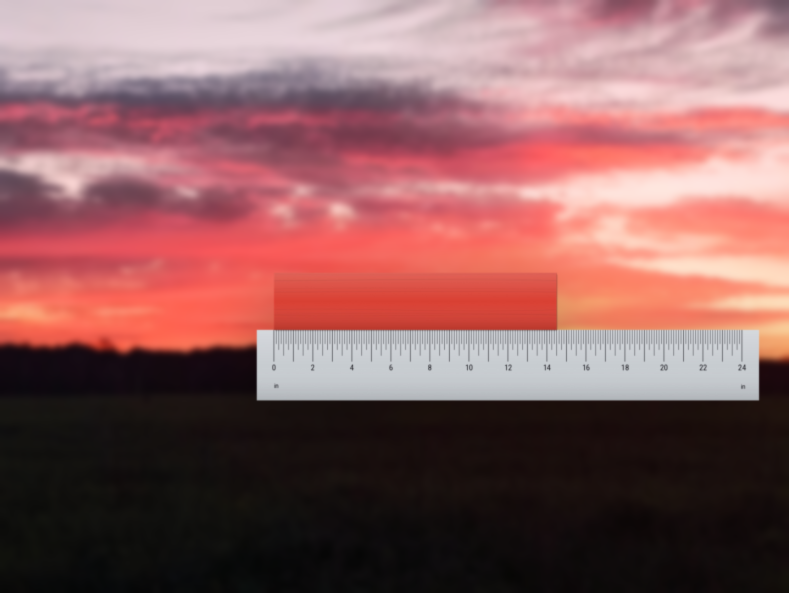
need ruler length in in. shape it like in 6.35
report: in 14.5
